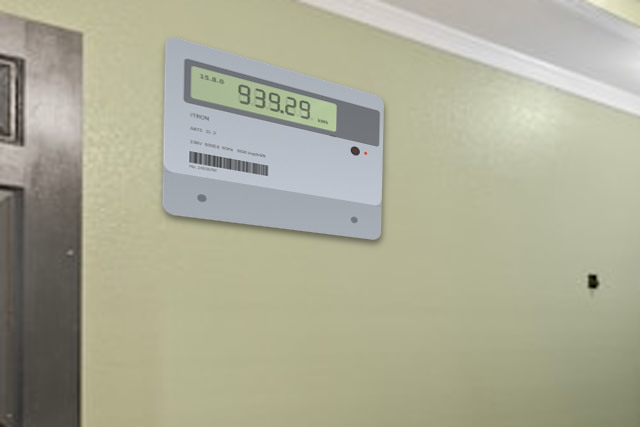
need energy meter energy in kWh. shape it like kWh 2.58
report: kWh 939.29
